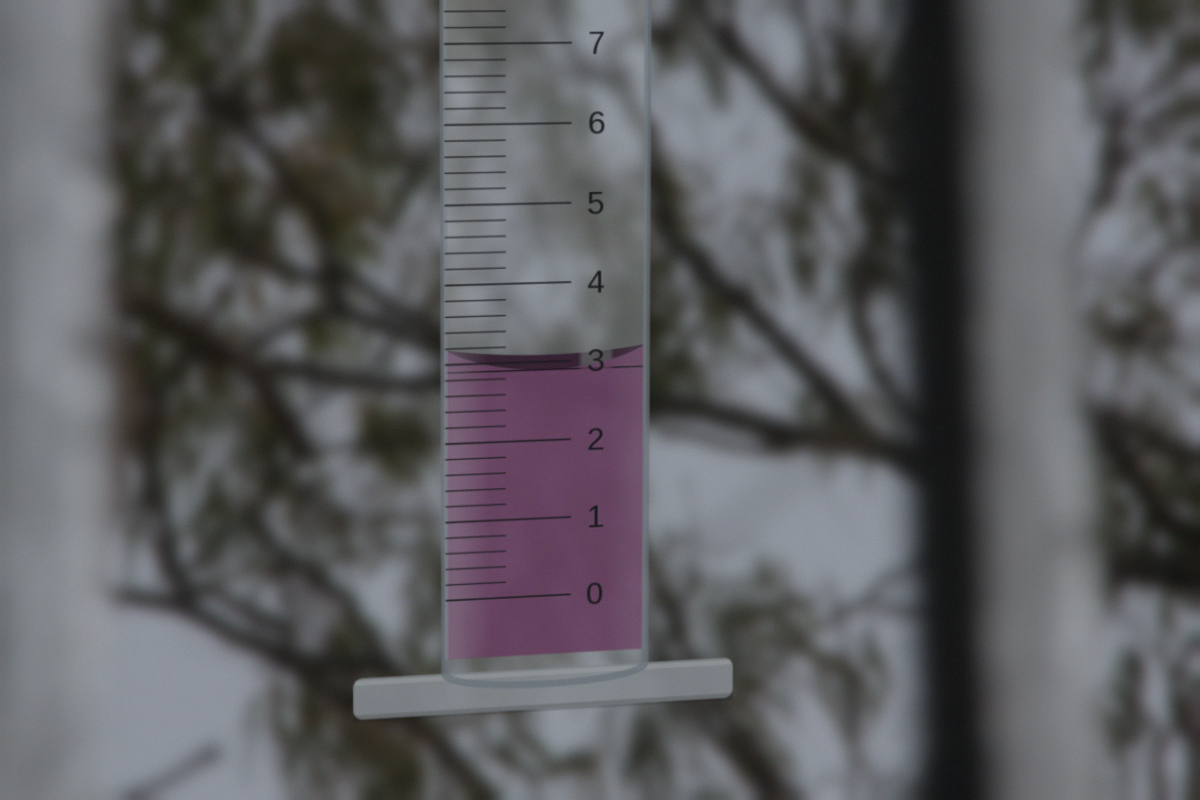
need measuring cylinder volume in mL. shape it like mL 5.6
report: mL 2.9
